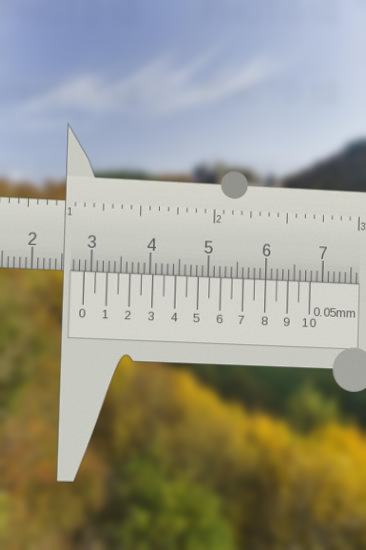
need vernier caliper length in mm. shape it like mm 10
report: mm 28.8
